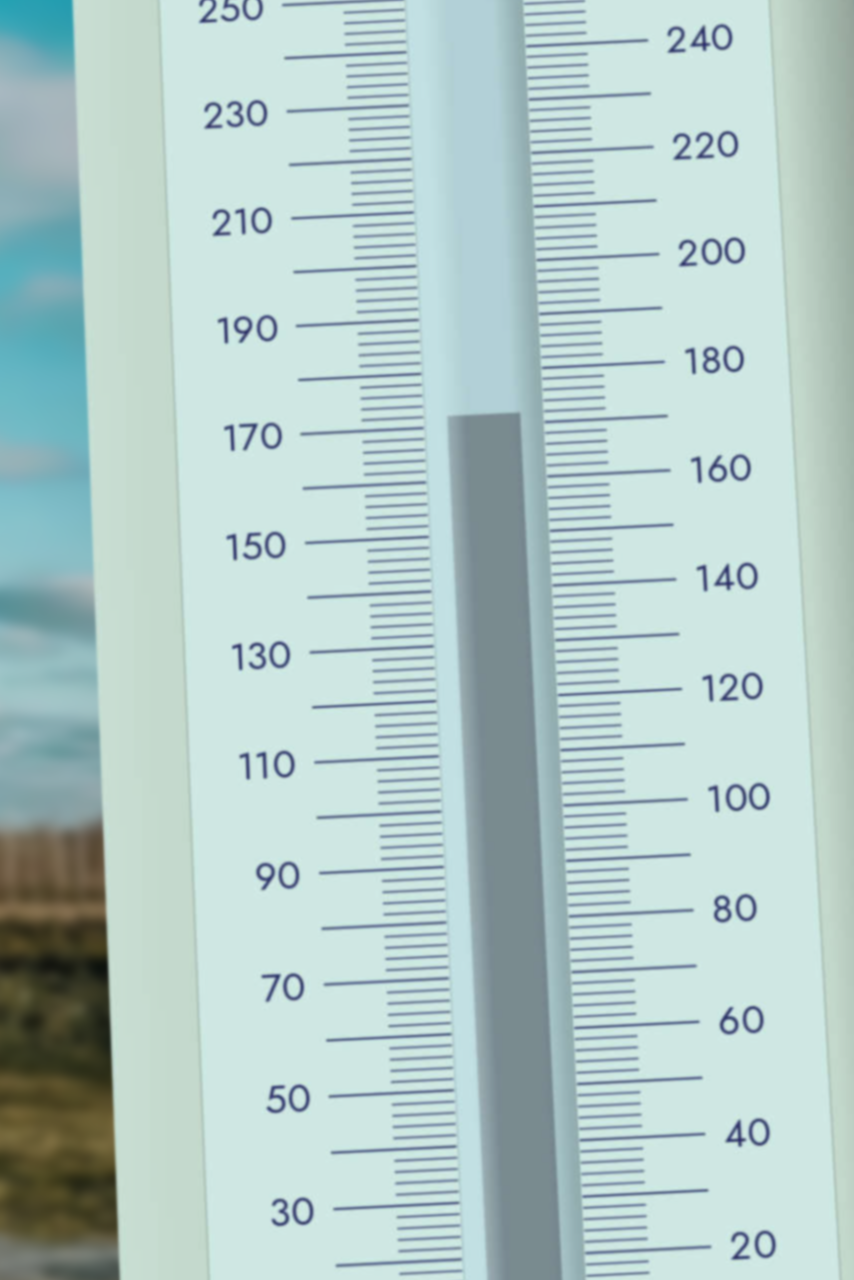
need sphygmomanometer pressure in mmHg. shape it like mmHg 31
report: mmHg 172
